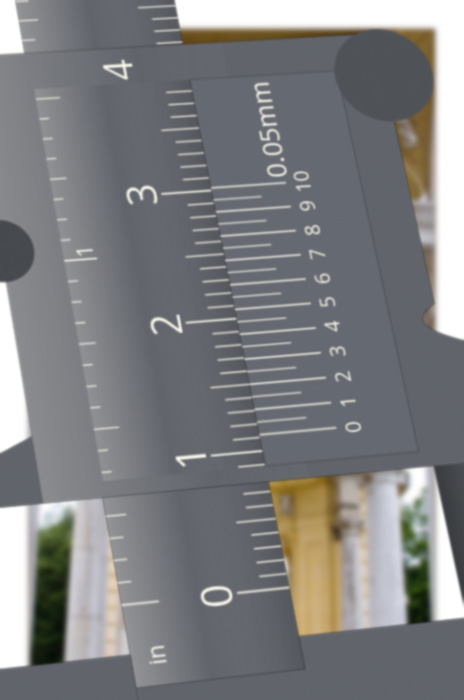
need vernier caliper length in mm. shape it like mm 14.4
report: mm 11.2
